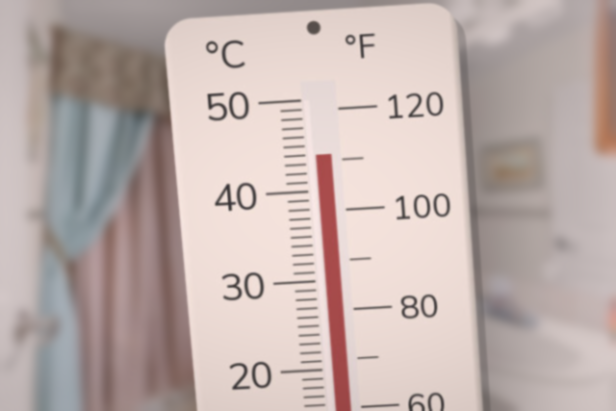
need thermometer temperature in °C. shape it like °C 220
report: °C 44
